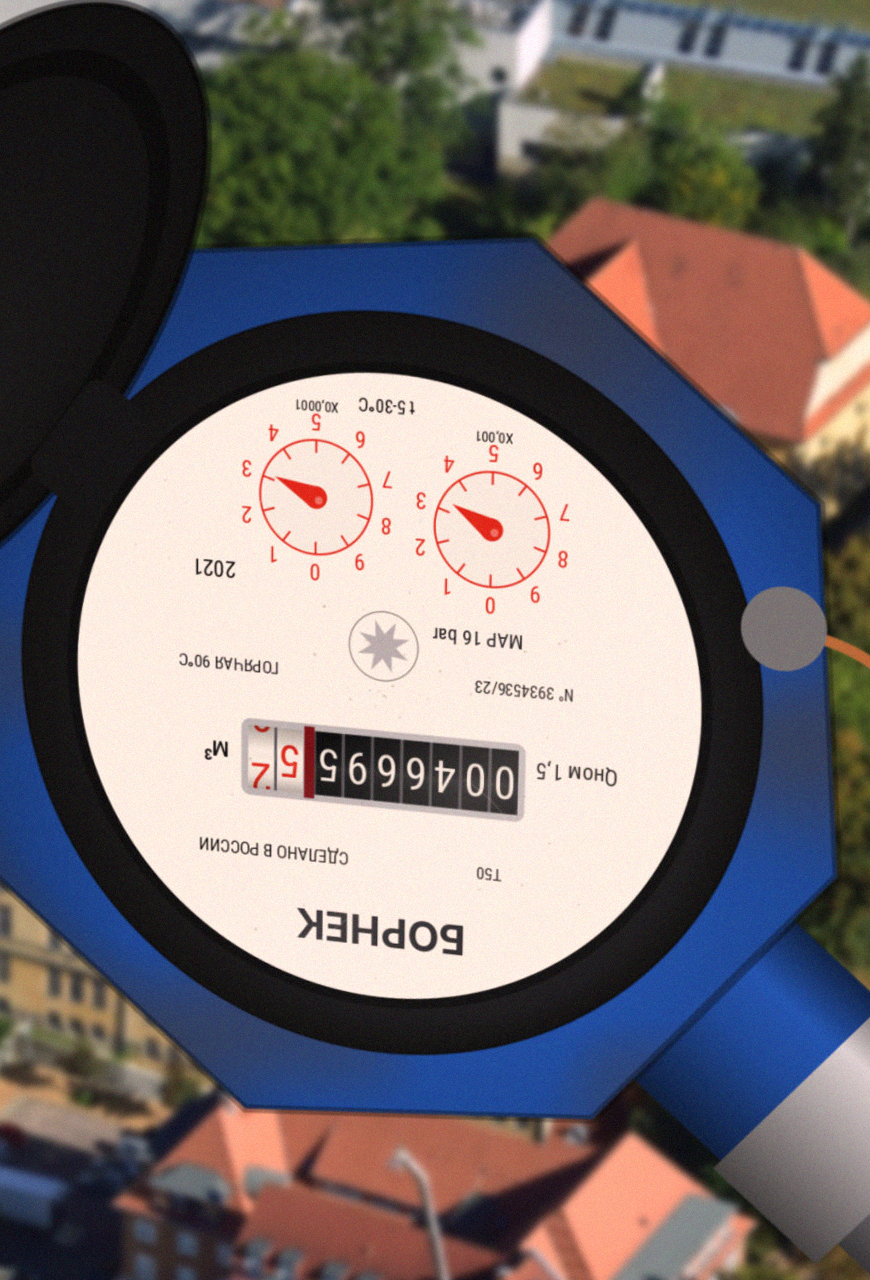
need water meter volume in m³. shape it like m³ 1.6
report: m³ 46695.5233
